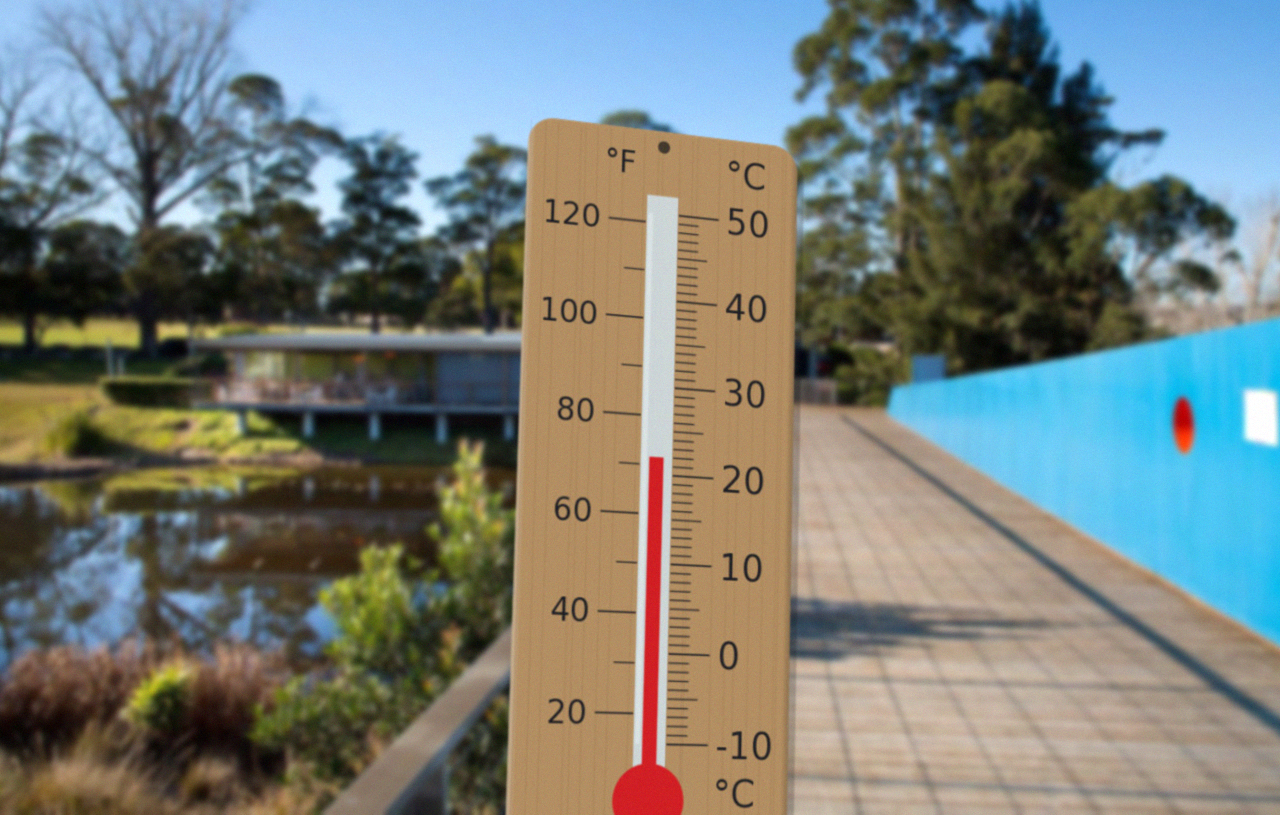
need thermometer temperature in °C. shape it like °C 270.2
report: °C 22
